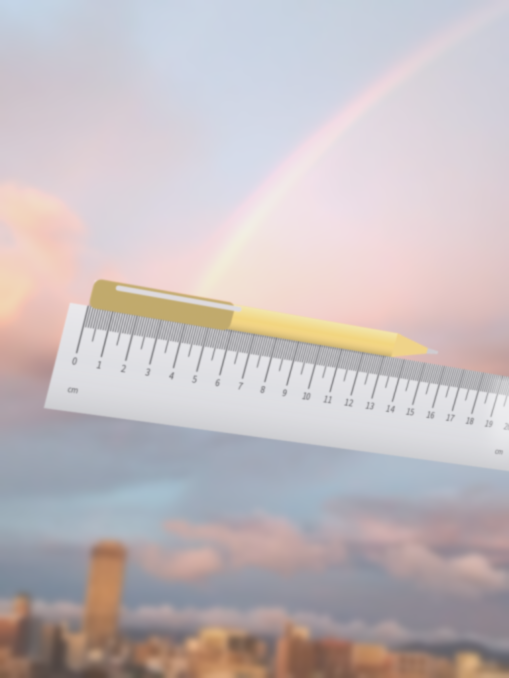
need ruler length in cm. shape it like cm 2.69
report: cm 15.5
